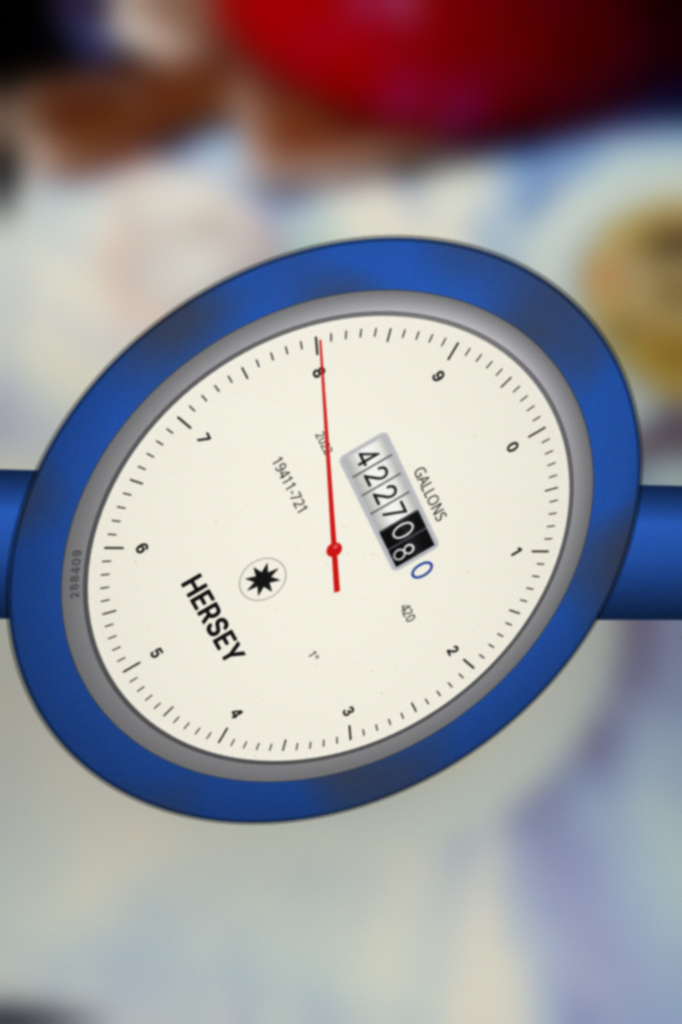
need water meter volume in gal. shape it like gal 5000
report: gal 4227078.0
